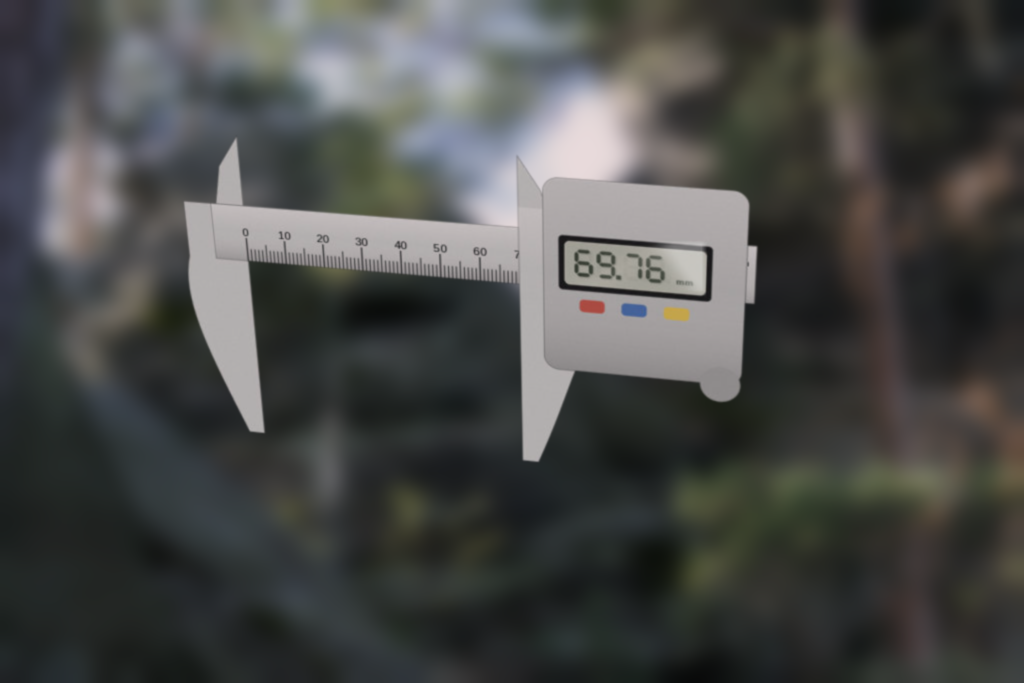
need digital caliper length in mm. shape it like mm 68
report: mm 69.76
